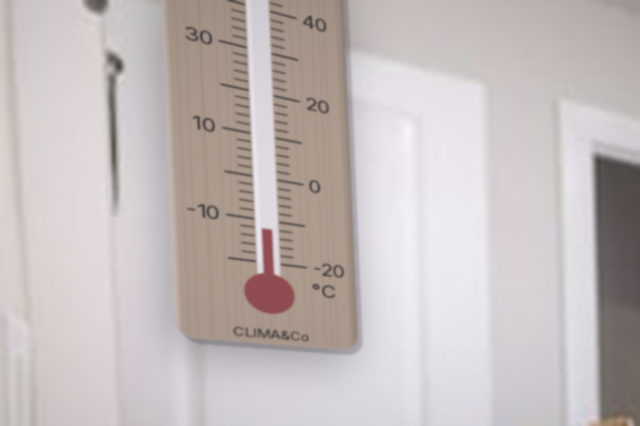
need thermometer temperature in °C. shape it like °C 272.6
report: °C -12
